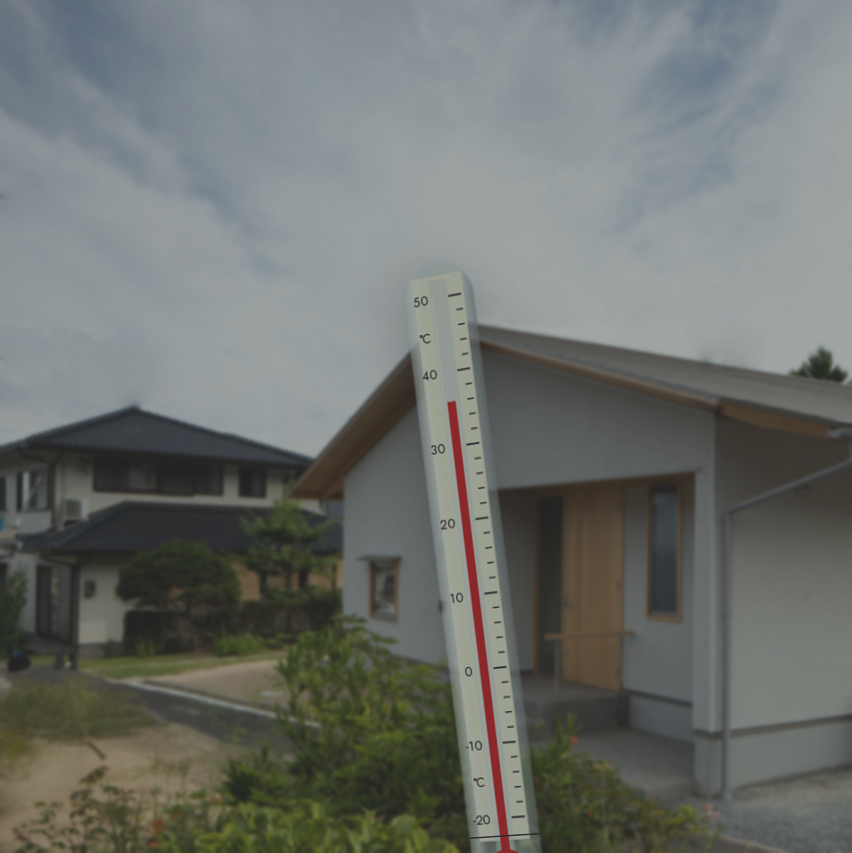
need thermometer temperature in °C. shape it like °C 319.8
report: °C 36
